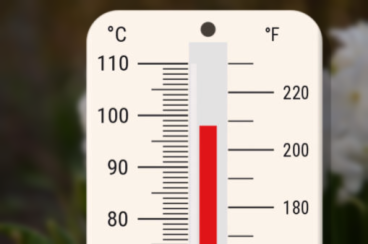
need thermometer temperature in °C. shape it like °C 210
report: °C 98
